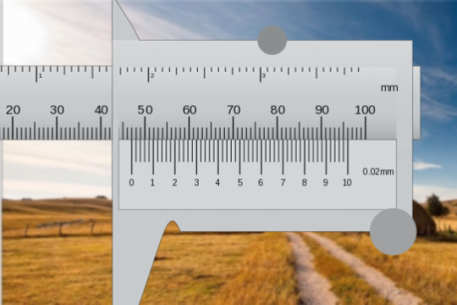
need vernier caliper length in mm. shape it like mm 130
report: mm 47.0
